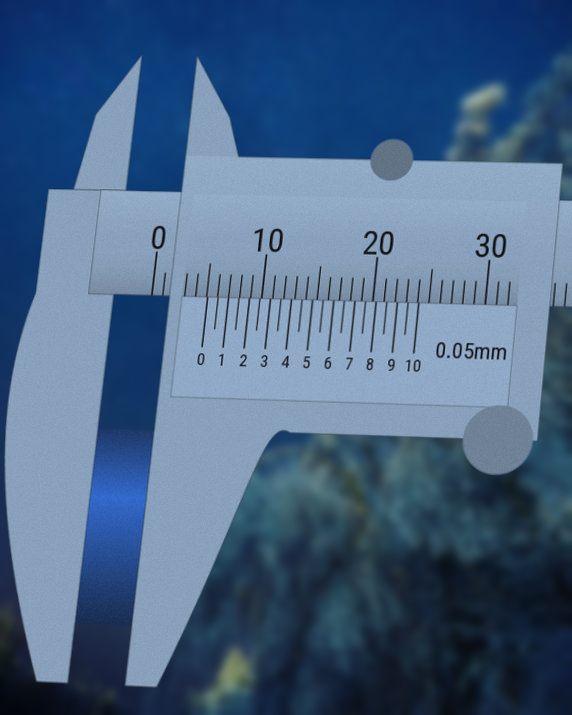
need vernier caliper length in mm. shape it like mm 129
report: mm 5.1
